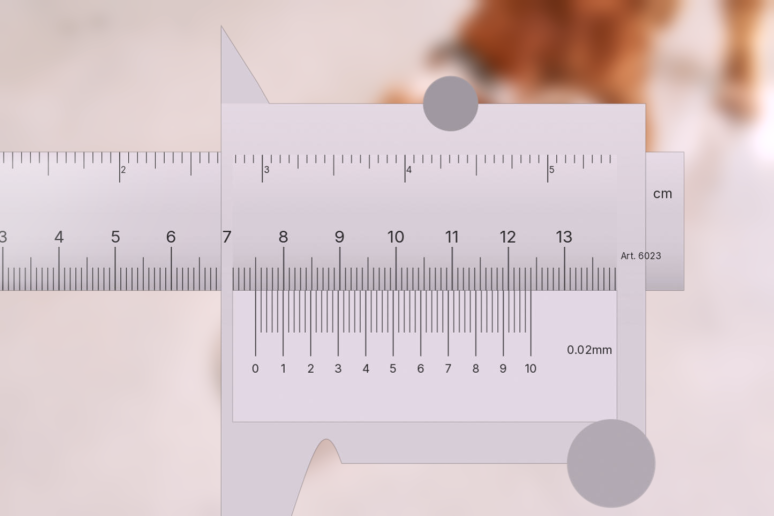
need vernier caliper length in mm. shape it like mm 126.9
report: mm 75.0
